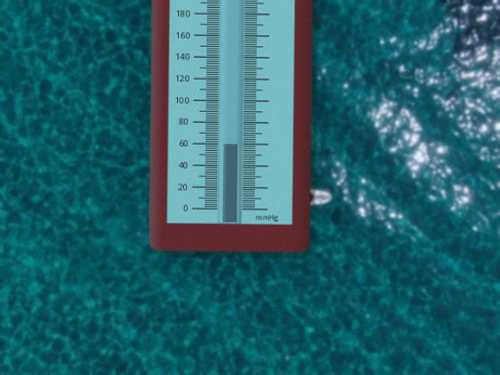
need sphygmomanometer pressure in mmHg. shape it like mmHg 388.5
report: mmHg 60
